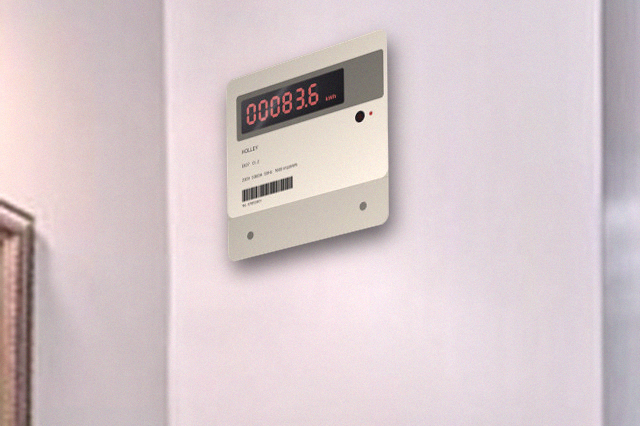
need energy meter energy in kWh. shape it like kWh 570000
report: kWh 83.6
